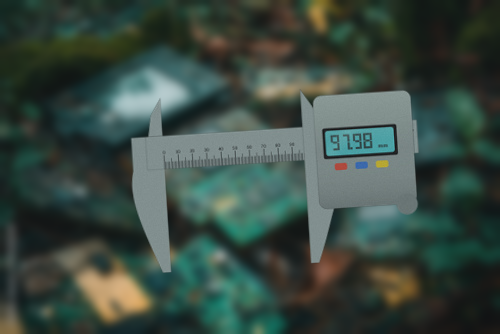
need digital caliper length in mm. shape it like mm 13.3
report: mm 97.98
